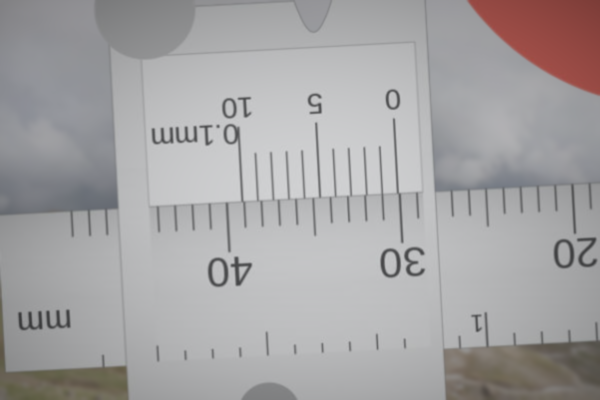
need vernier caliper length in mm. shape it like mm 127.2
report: mm 30.1
